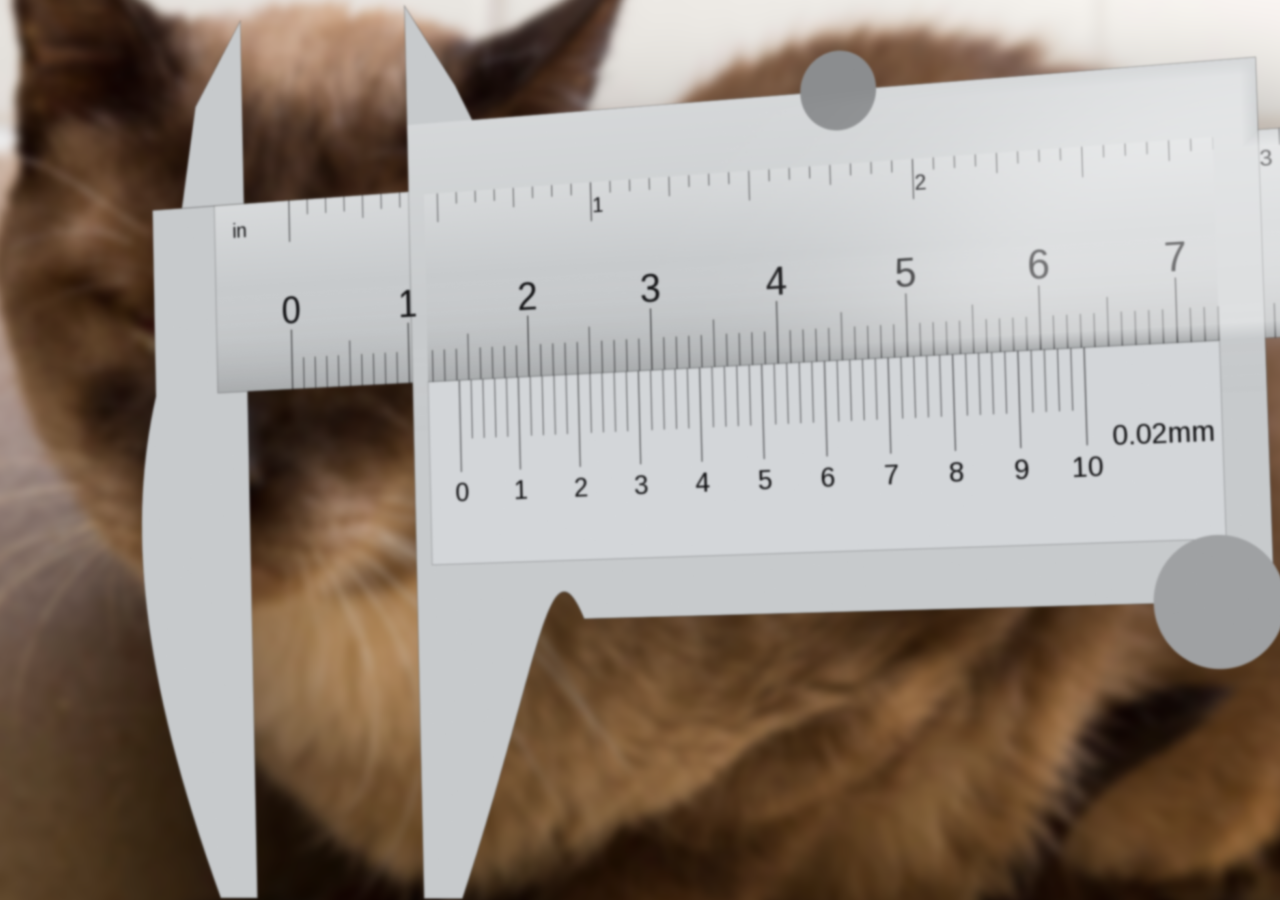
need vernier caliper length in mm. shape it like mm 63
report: mm 14.2
